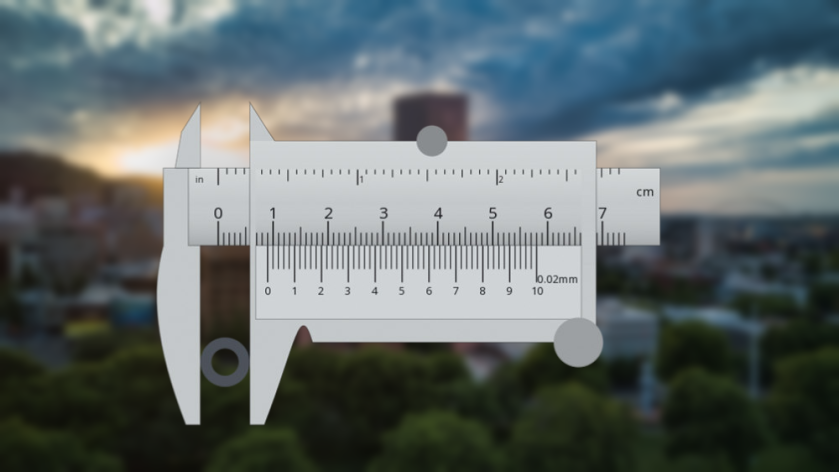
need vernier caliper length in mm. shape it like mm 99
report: mm 9.0
